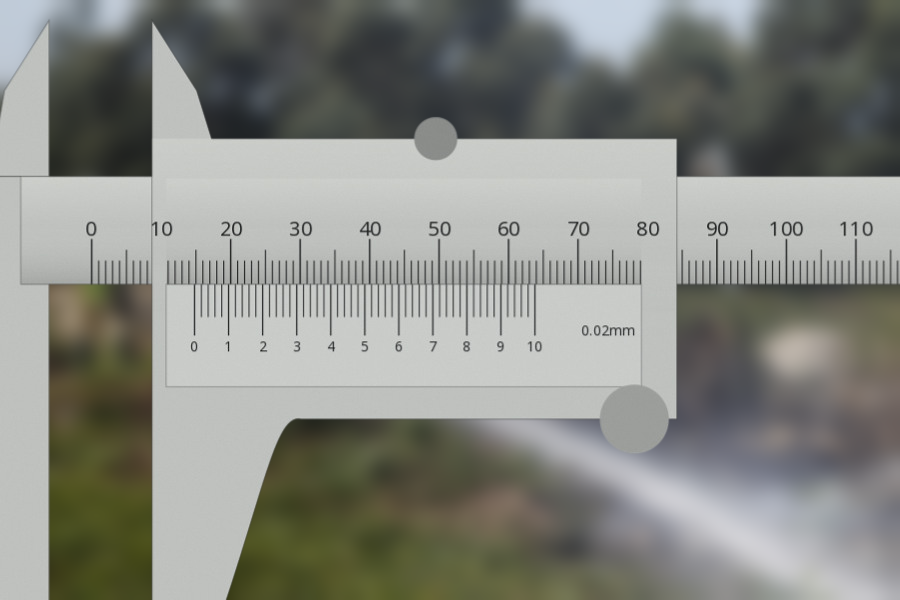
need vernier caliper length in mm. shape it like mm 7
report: mm 14.8
